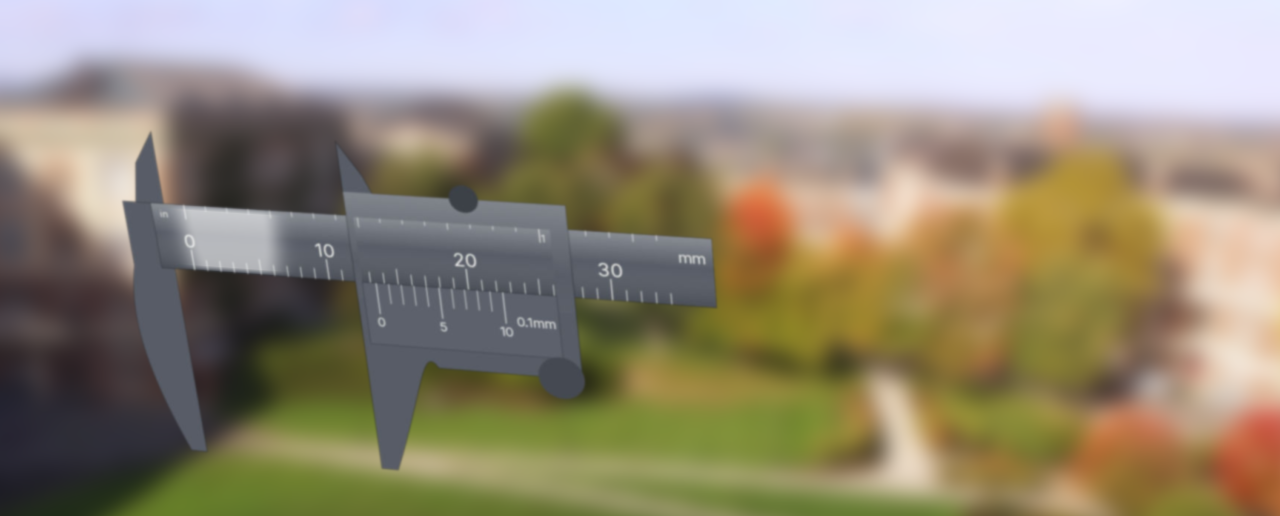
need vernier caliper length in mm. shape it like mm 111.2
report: mm 13.4
